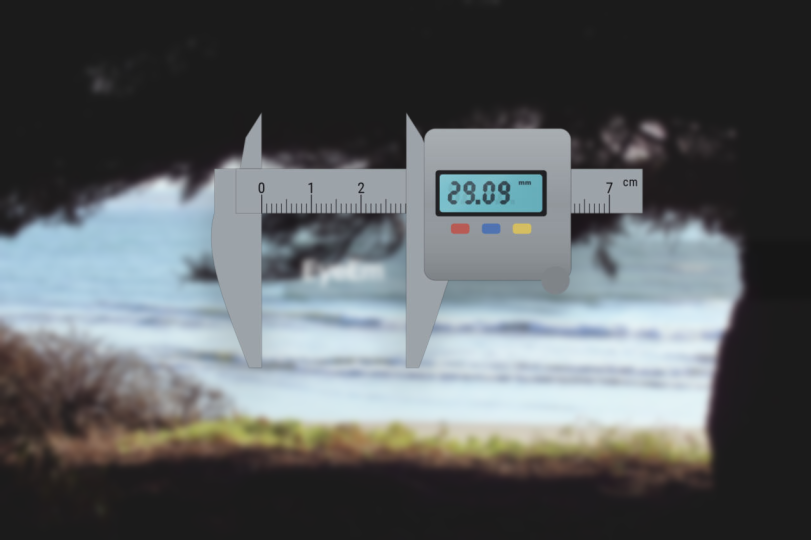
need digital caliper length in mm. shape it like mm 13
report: mm 29.09
